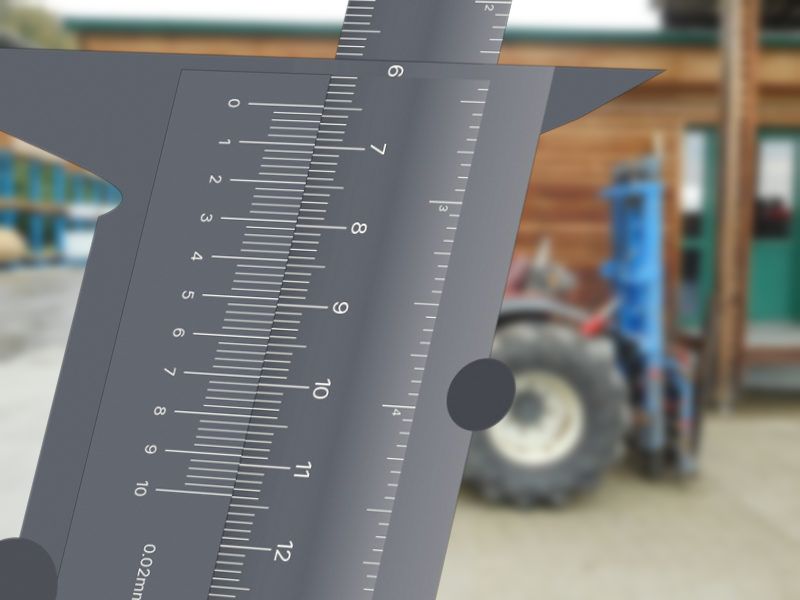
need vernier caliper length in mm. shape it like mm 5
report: mm 64.8
